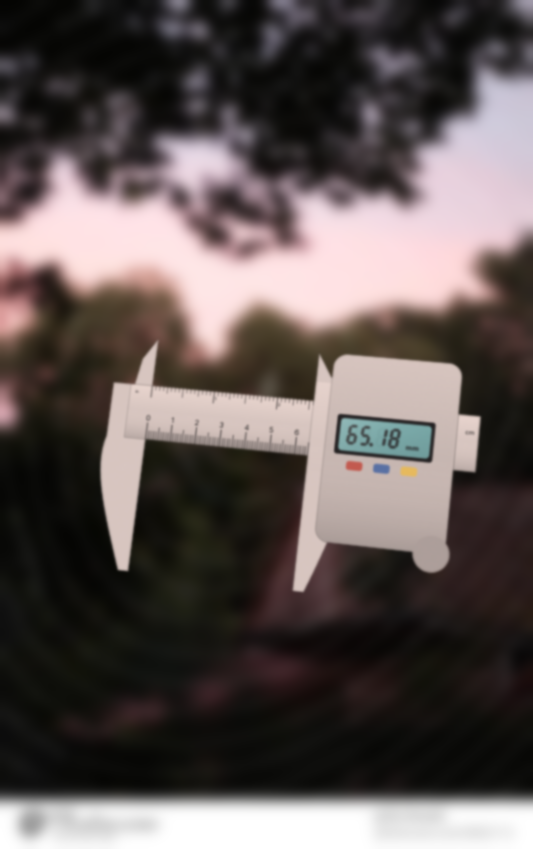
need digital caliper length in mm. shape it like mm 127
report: mm 65.18
